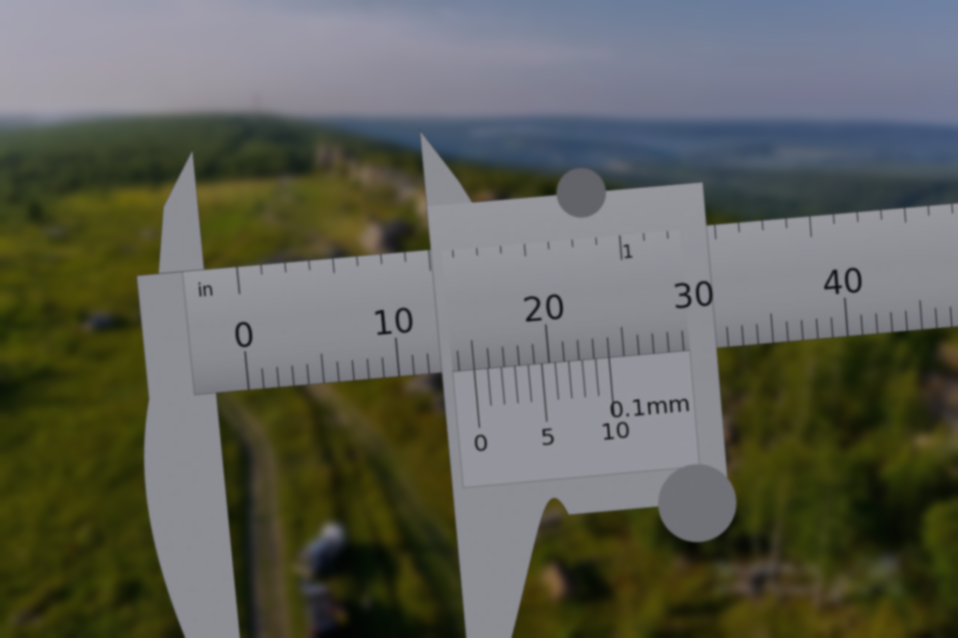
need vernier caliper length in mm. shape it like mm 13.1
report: mm 15.0
